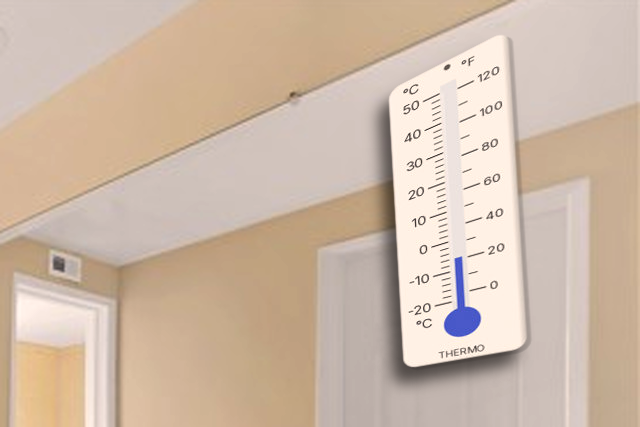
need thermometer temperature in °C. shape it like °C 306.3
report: °C -6
